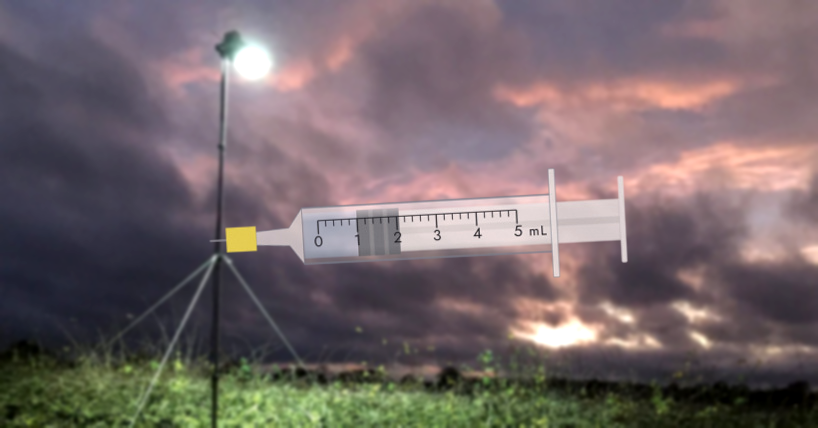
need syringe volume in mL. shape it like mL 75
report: mL 1
